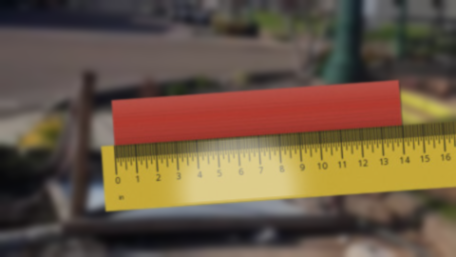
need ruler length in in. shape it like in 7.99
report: in 14
